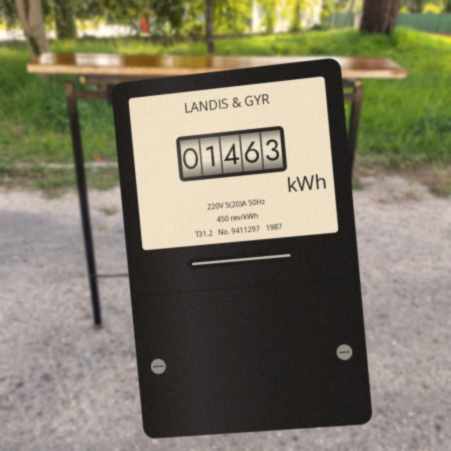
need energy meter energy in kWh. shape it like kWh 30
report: kWh 1463
